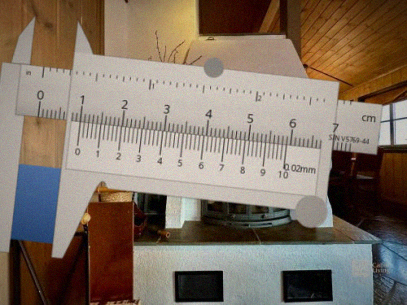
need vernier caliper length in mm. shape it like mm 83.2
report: mm 10.0
